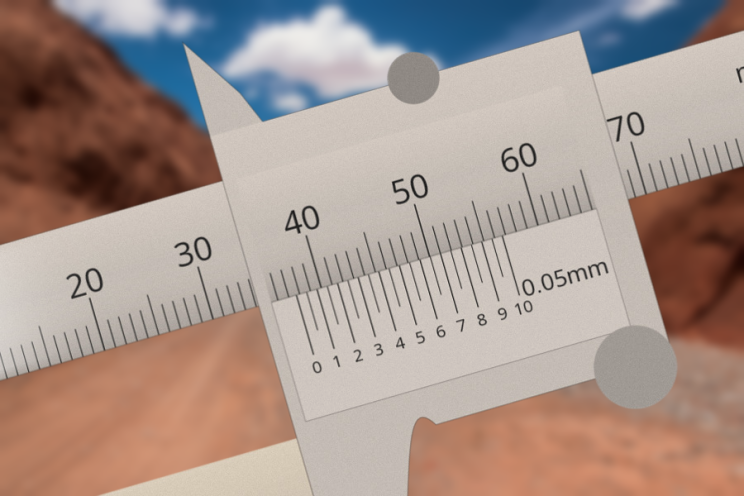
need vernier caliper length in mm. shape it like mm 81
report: mm 37.7
